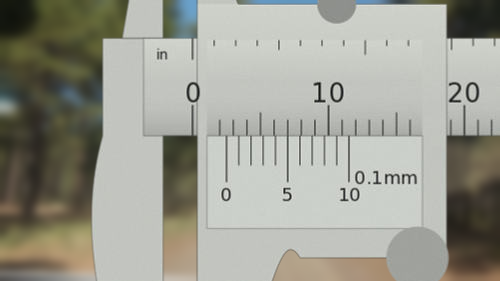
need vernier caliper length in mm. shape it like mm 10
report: mm 2.5
